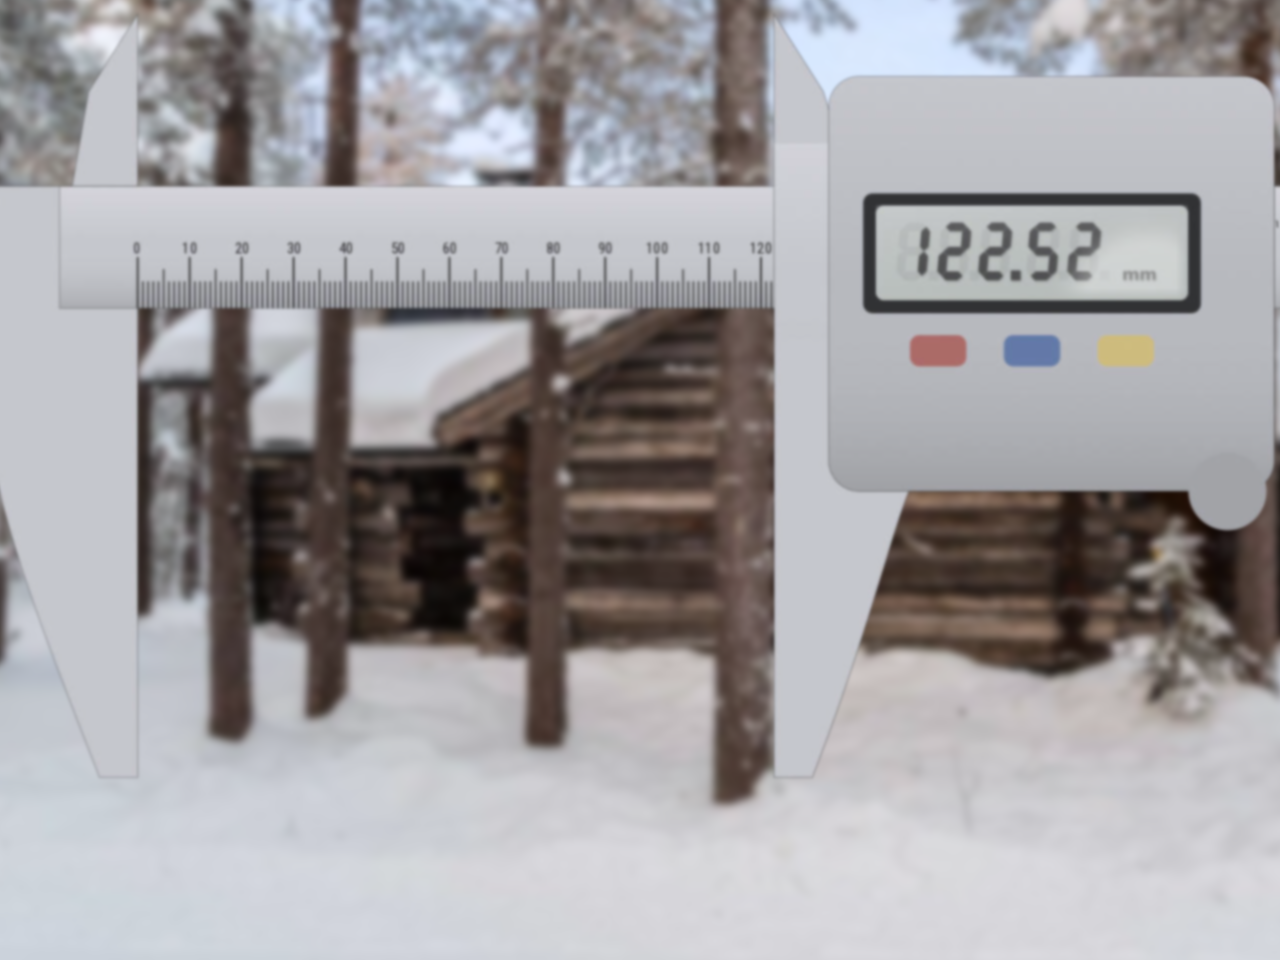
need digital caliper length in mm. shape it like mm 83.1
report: mm 122.52
